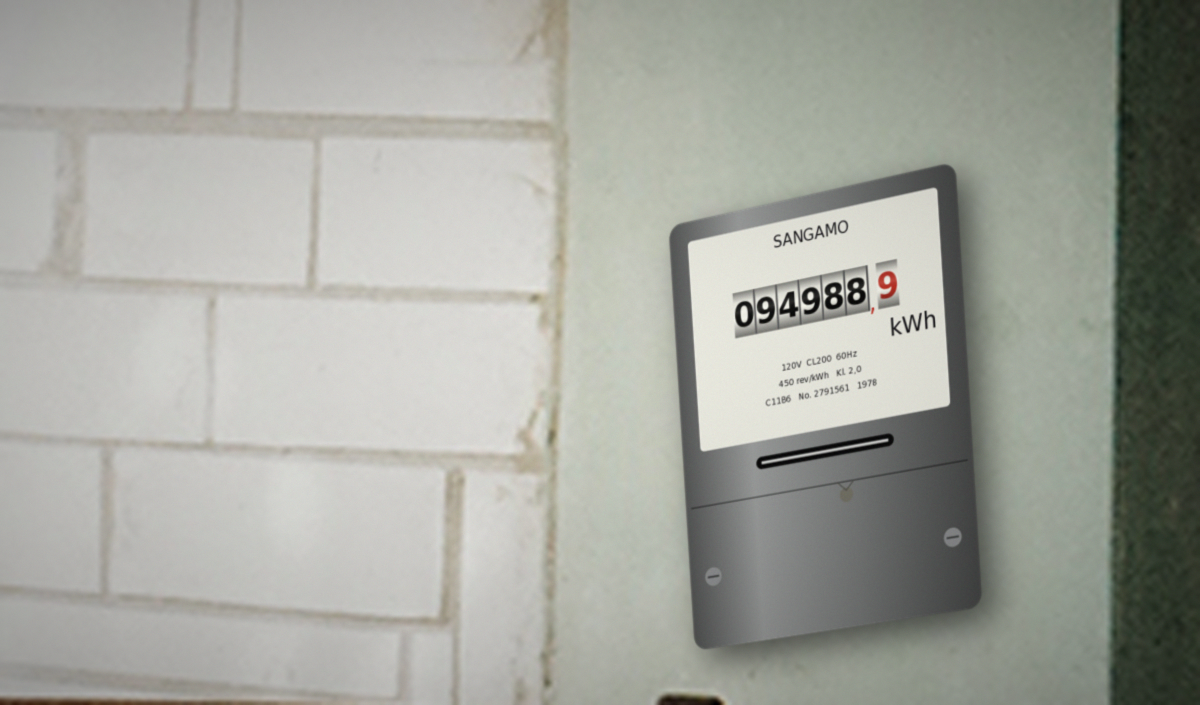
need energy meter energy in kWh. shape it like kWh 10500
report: kWh 94988.9
